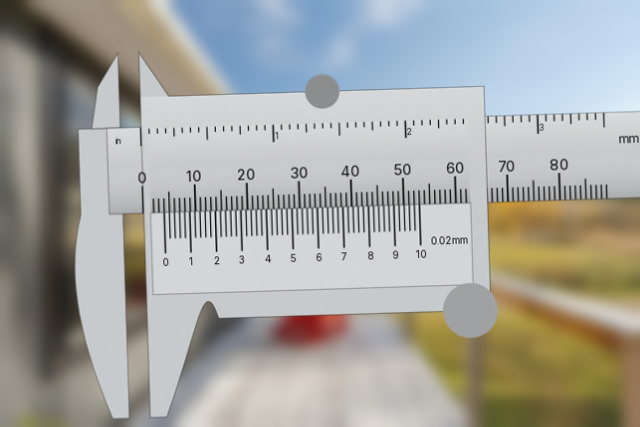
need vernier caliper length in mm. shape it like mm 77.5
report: mm 4.0
